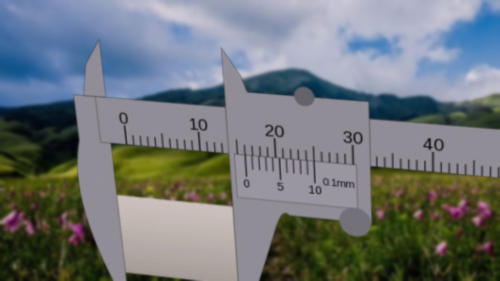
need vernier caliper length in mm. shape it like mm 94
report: mm 16.0
